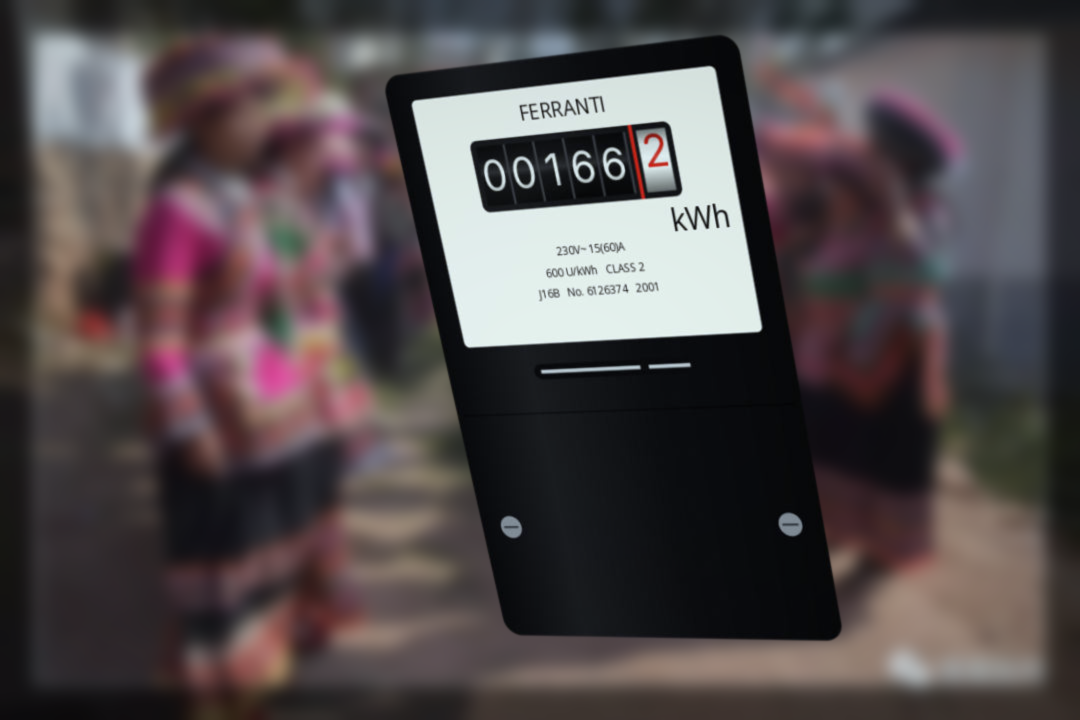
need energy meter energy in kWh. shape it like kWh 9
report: kWh 166.2
